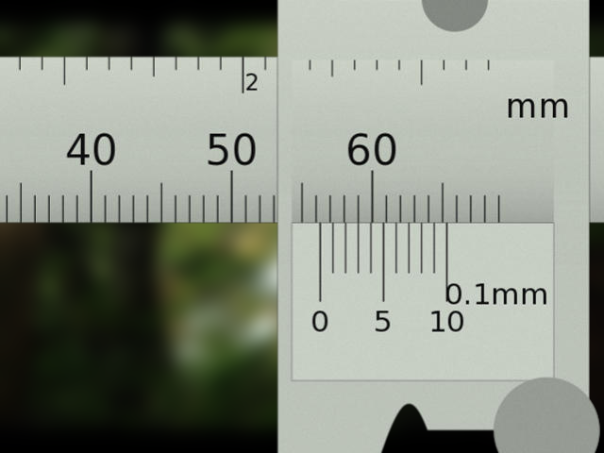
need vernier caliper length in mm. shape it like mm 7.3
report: mm 56.3
